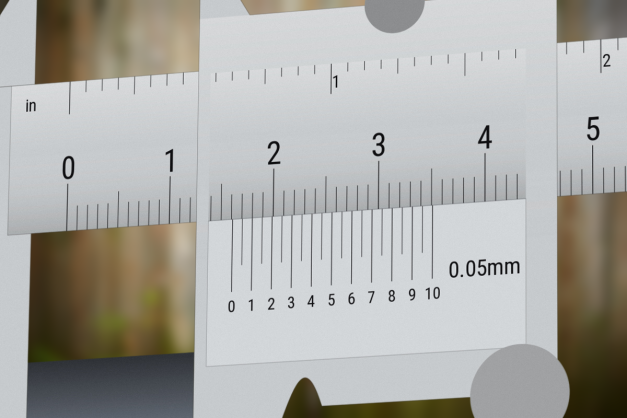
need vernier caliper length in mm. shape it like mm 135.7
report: mm 16.1
